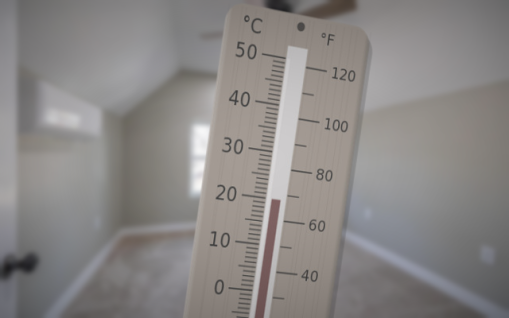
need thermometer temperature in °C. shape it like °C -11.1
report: °C 20
